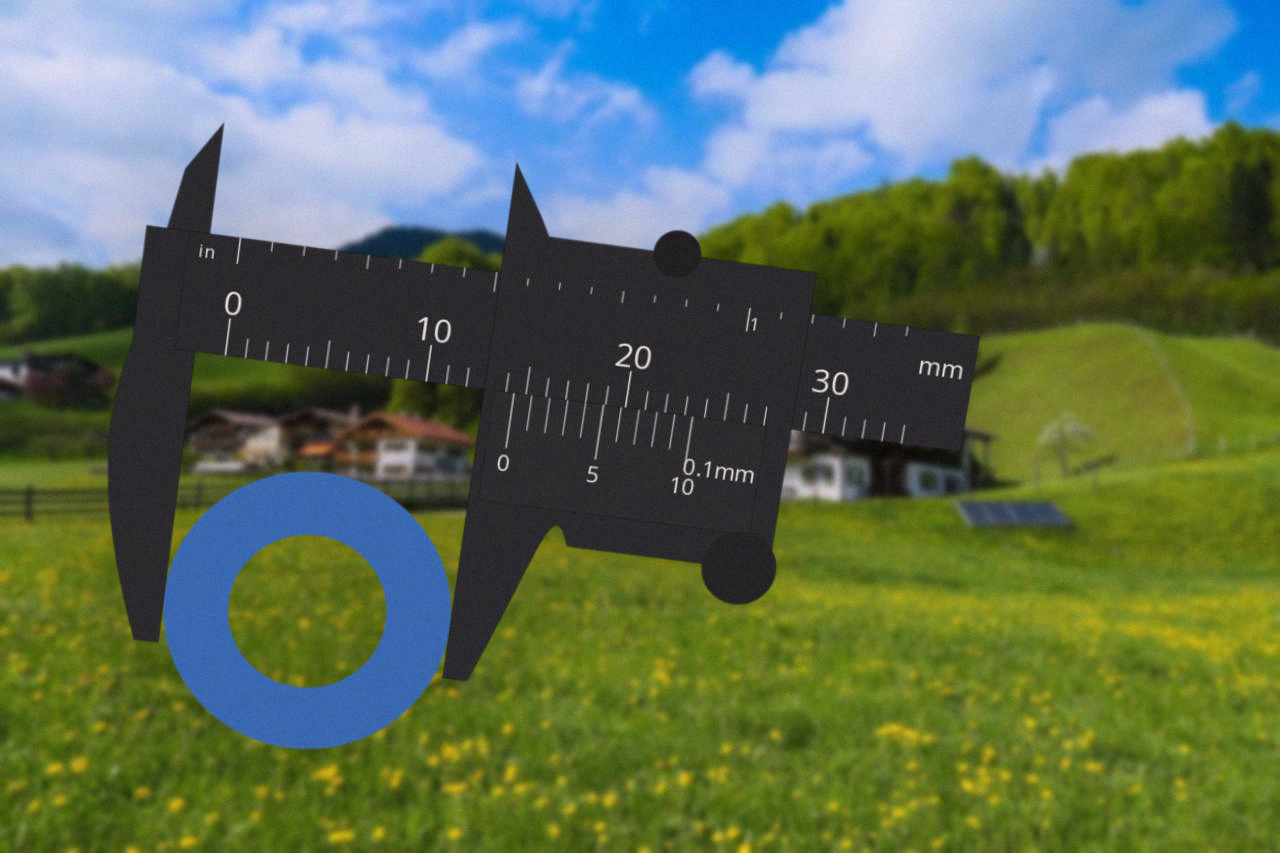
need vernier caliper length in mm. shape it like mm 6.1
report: mm 14.4
